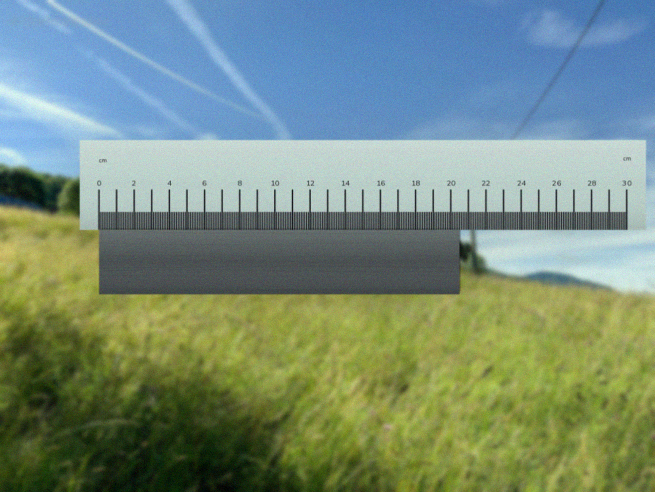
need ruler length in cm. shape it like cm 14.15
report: cm 20.5
